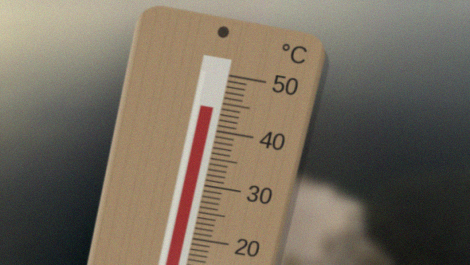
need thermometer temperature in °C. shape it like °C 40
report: °C 44
